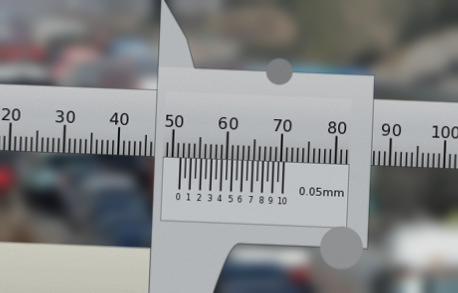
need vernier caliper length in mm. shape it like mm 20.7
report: mm 51.5
